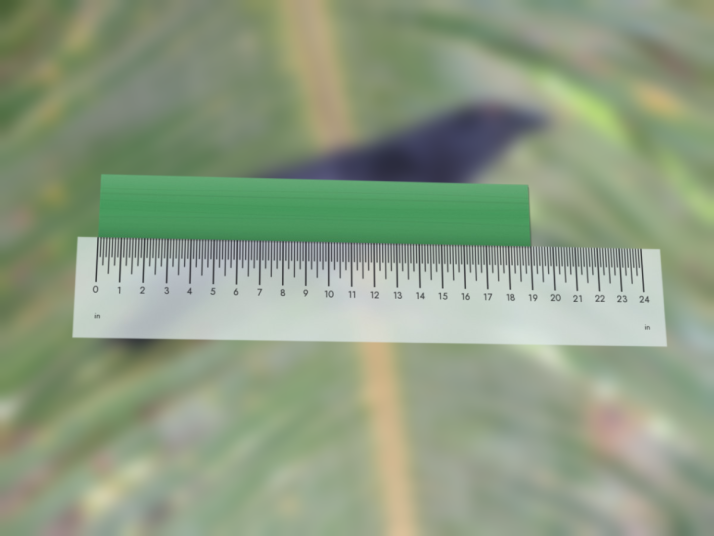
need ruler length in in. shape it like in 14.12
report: in 19
